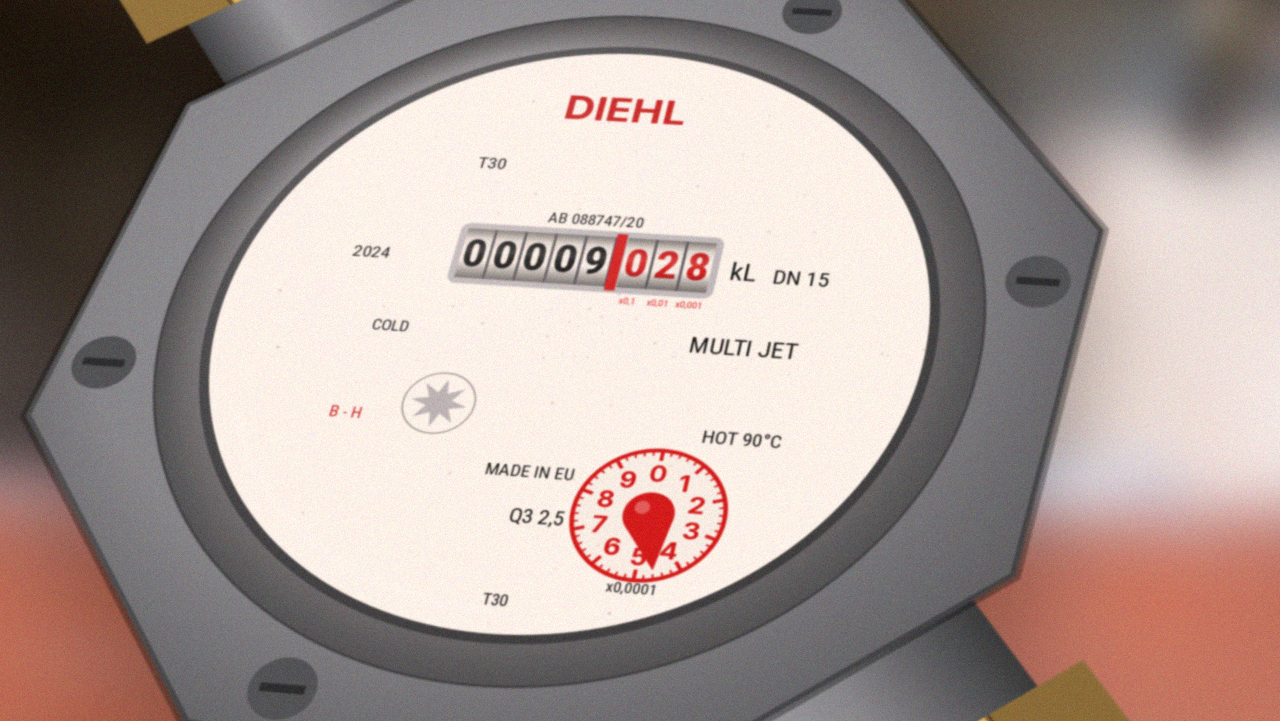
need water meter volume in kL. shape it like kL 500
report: kL 9.0284
